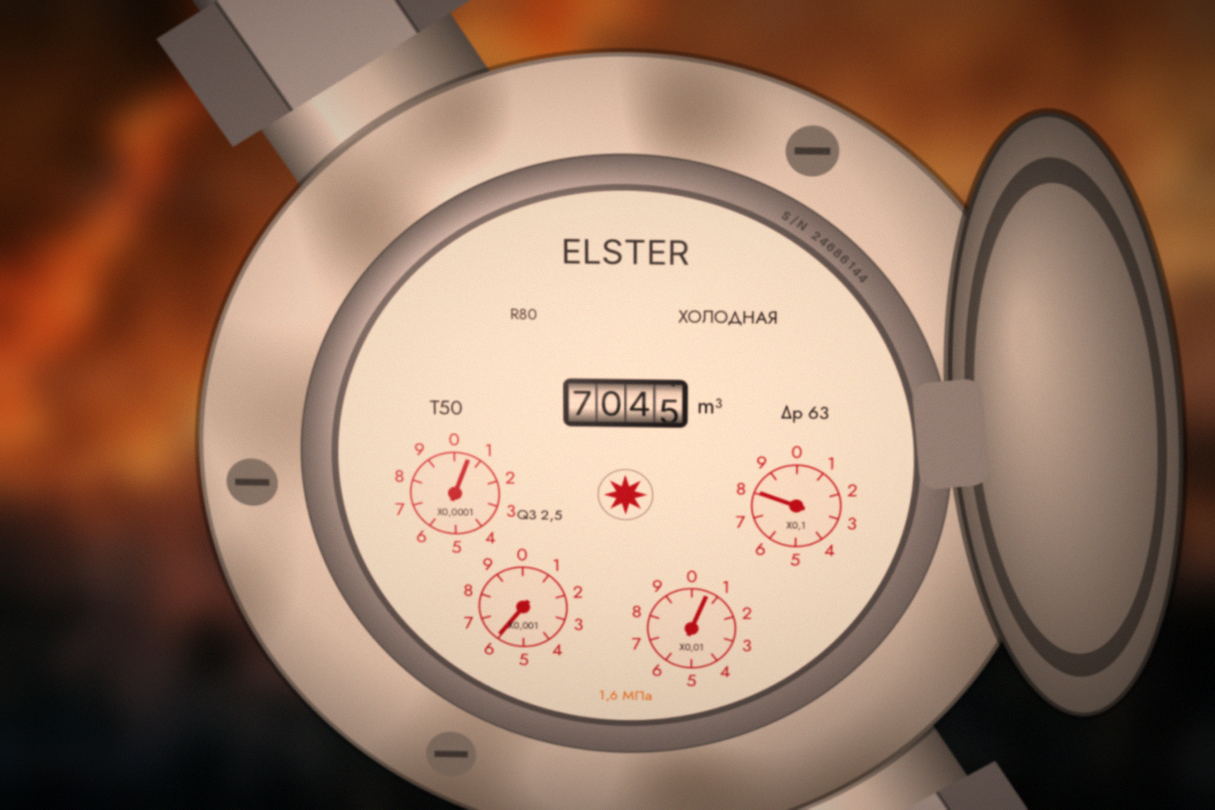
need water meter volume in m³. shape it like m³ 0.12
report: m³ 7044.8060
